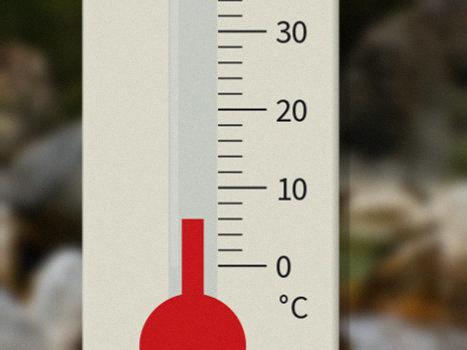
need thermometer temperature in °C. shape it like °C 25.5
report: °C 6
